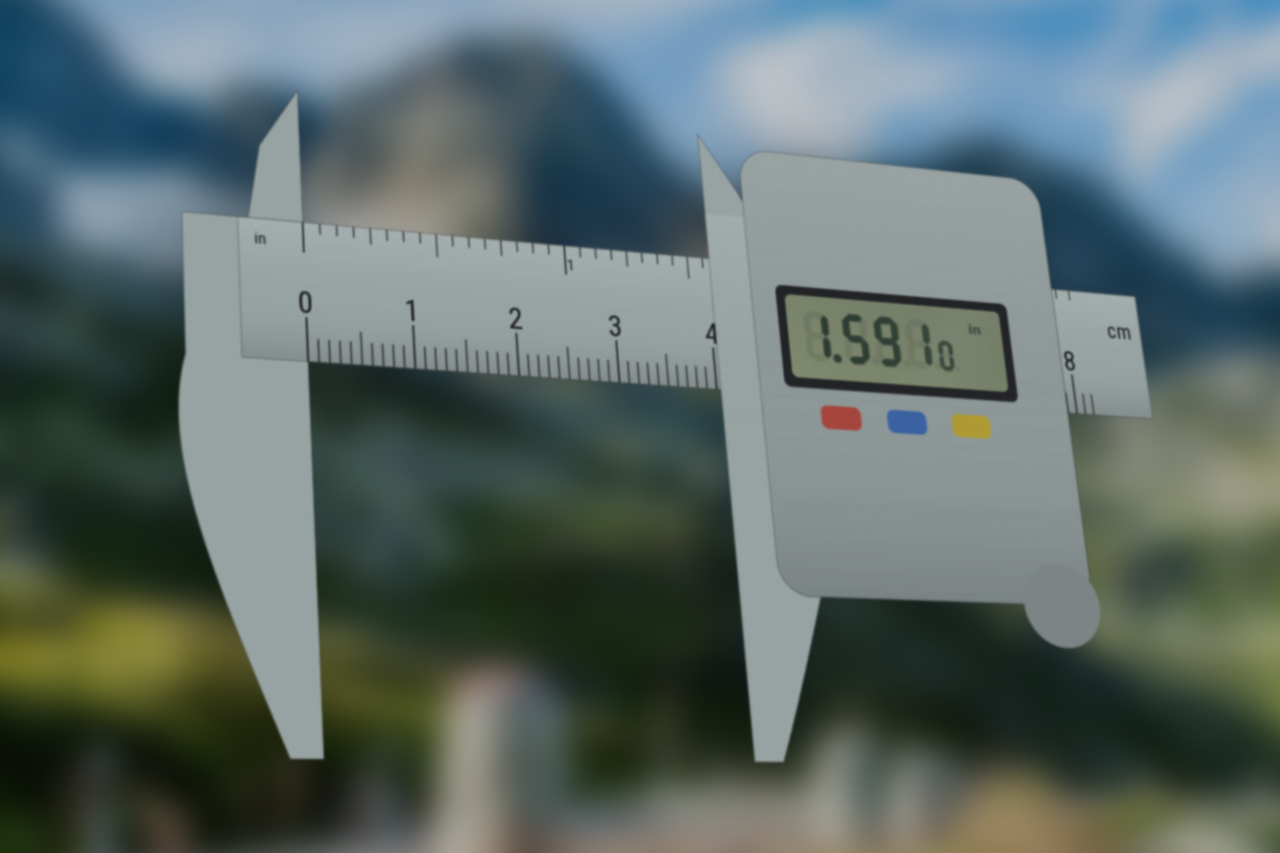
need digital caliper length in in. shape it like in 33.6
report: in 1.5910
